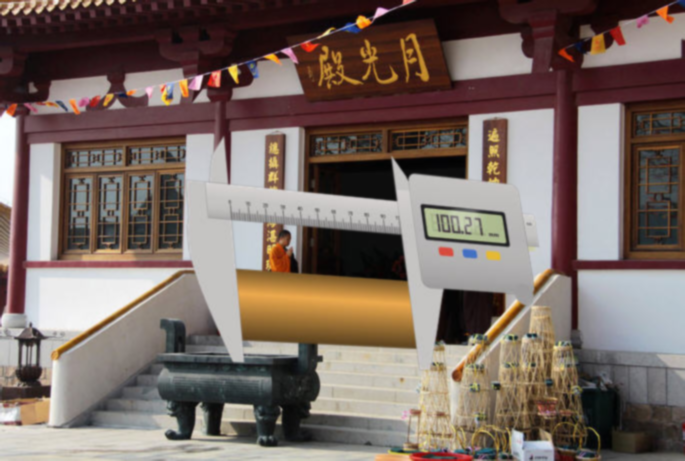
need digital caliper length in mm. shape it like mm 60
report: mm 100.27
